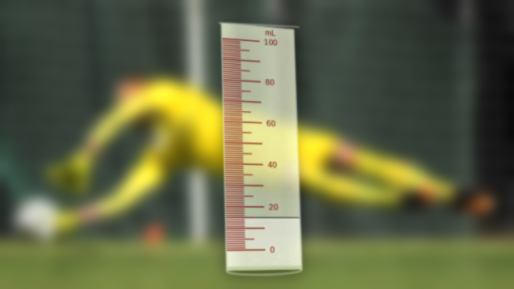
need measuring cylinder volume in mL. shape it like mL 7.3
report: mL 15
